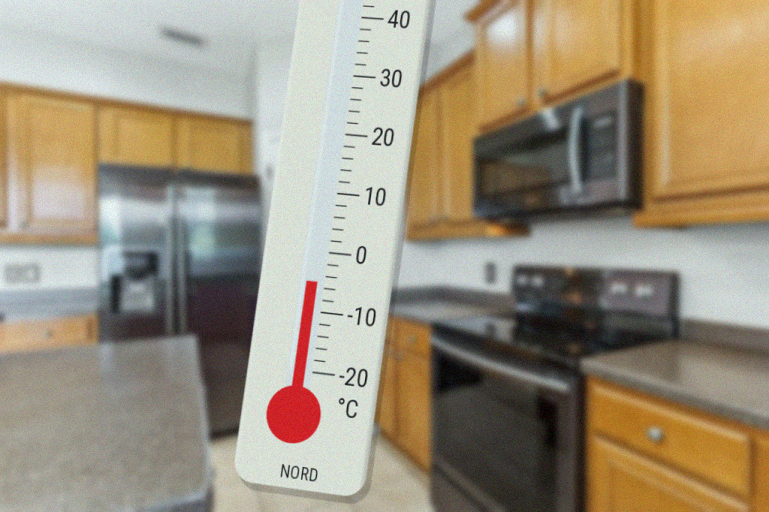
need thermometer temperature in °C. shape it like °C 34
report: °C -5
